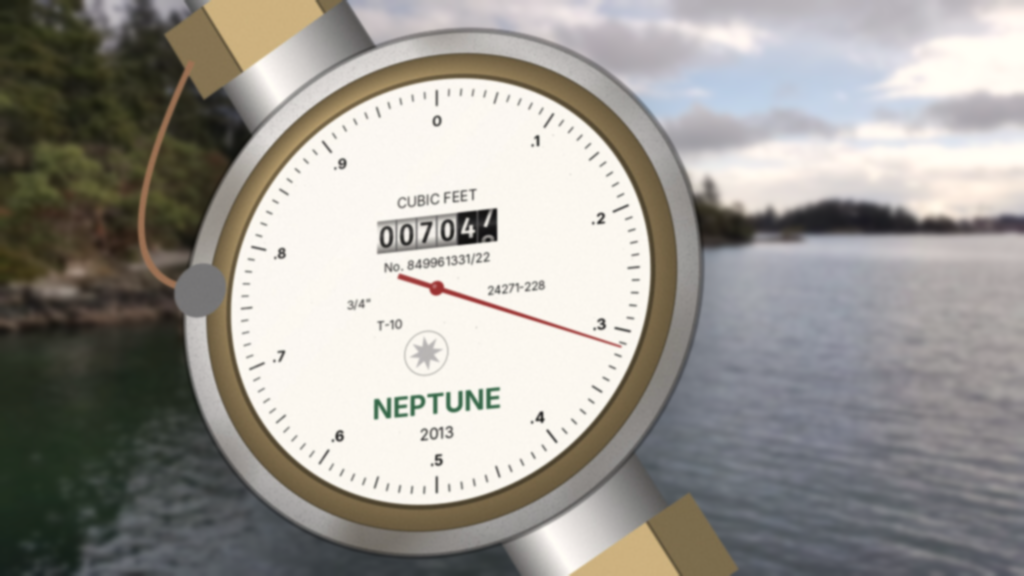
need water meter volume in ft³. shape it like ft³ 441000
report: ft³ 7047.31
